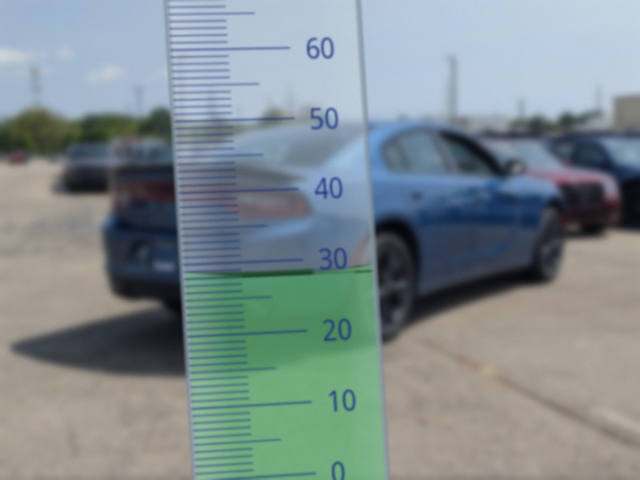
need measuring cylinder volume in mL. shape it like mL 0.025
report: mL 28
